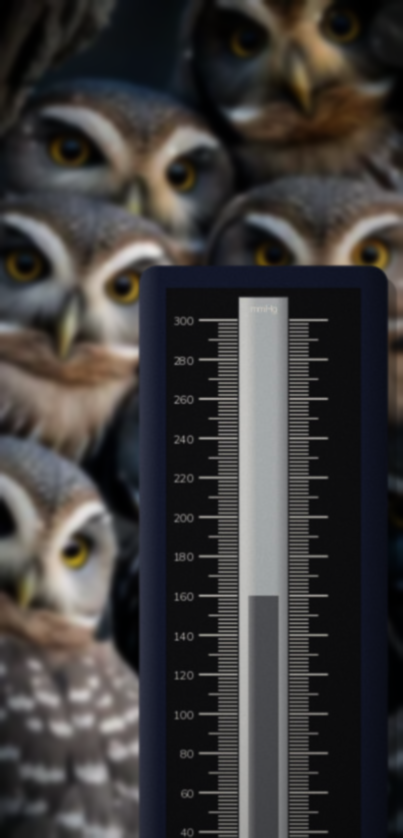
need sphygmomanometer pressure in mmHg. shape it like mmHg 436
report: mmHg 160
